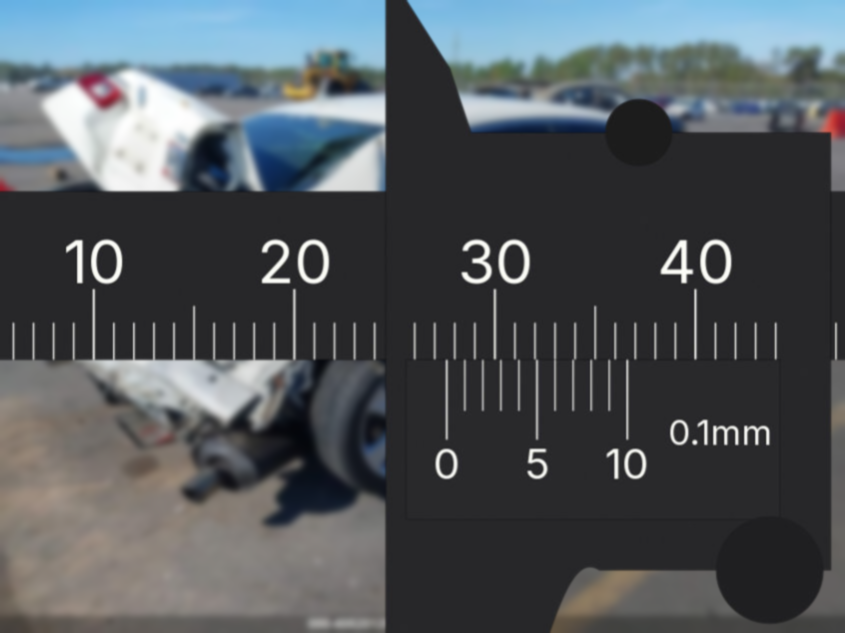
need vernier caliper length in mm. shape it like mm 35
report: mm 27.6
